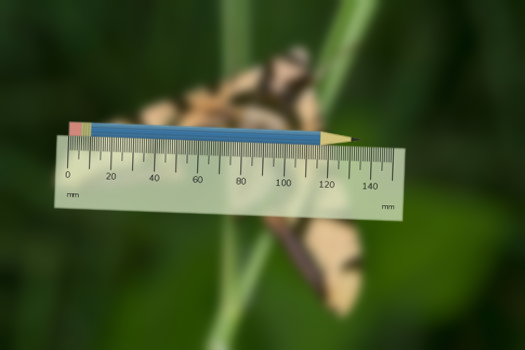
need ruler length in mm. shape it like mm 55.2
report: mm 135
